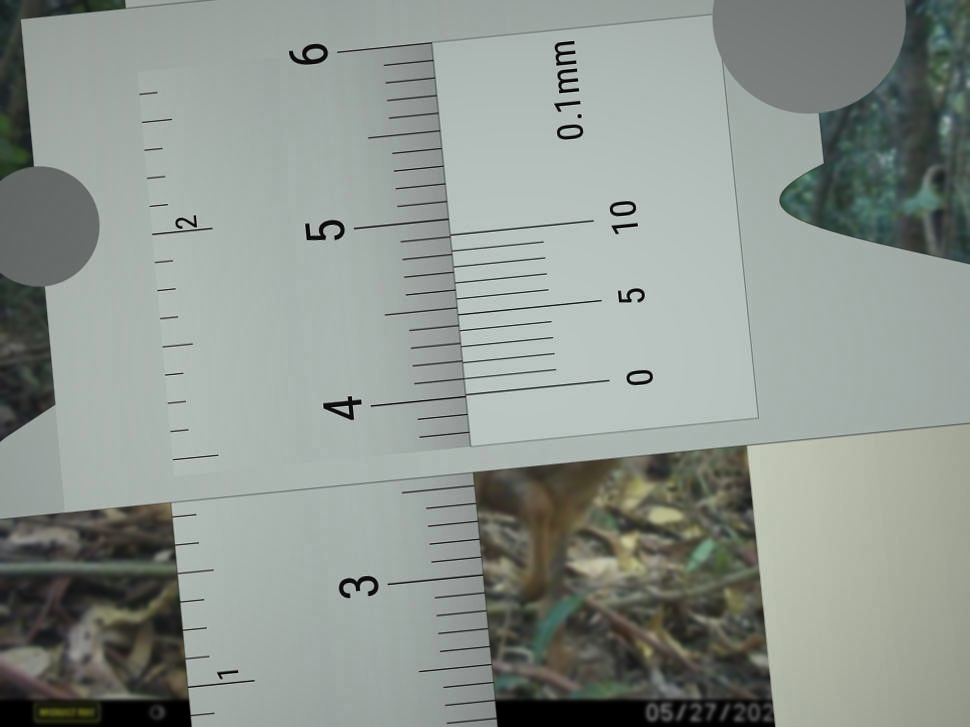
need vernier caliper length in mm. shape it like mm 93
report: mm 40.1
